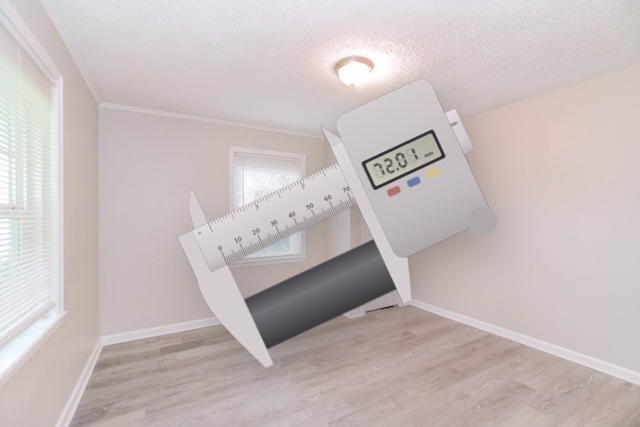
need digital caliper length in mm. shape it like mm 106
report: mm 72.01
